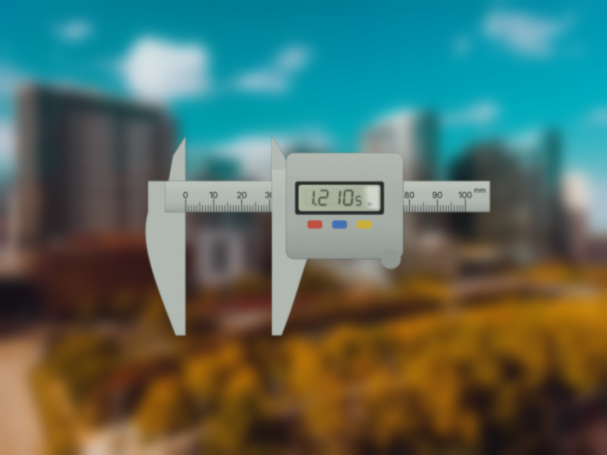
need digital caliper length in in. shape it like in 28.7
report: in 1.2105
